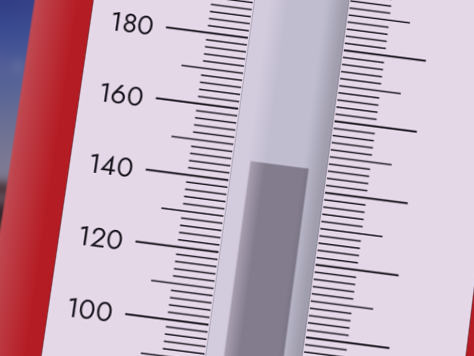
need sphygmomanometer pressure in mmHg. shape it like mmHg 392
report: mmHg 146
